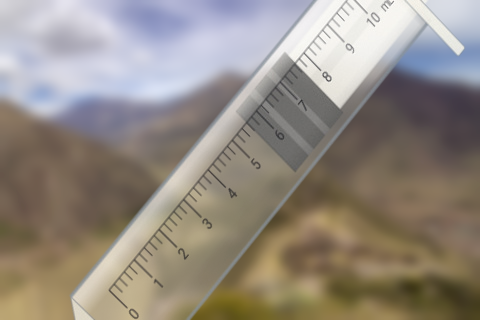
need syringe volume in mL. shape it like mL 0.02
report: mL 5.6
